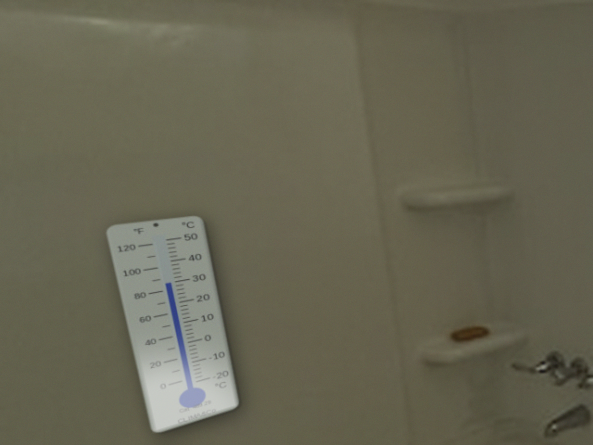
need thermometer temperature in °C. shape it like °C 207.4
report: °C 30
